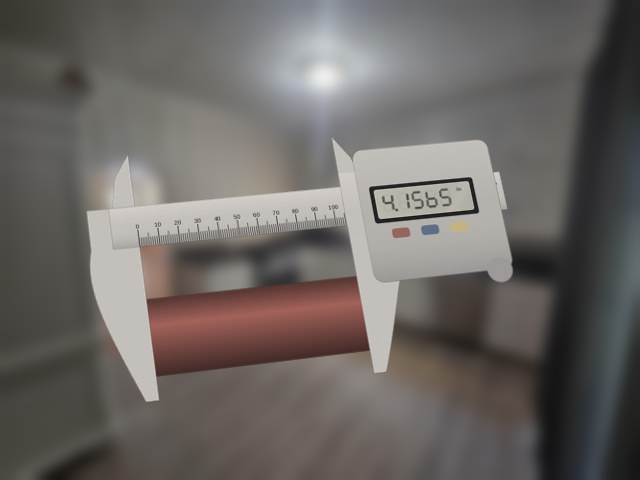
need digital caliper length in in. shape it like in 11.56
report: in 4.1565
